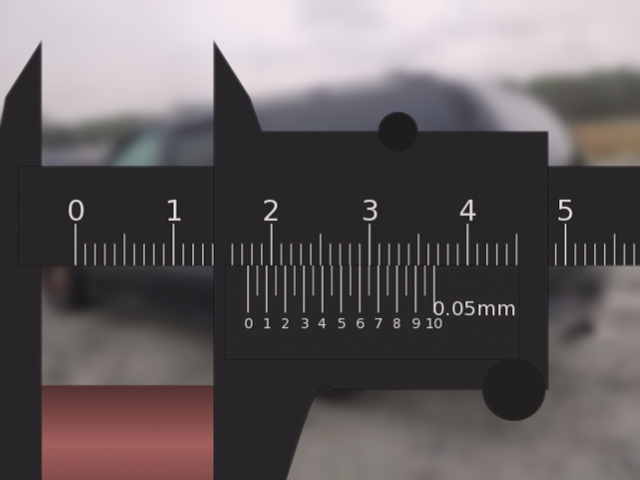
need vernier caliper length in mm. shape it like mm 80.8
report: mm 17.6
